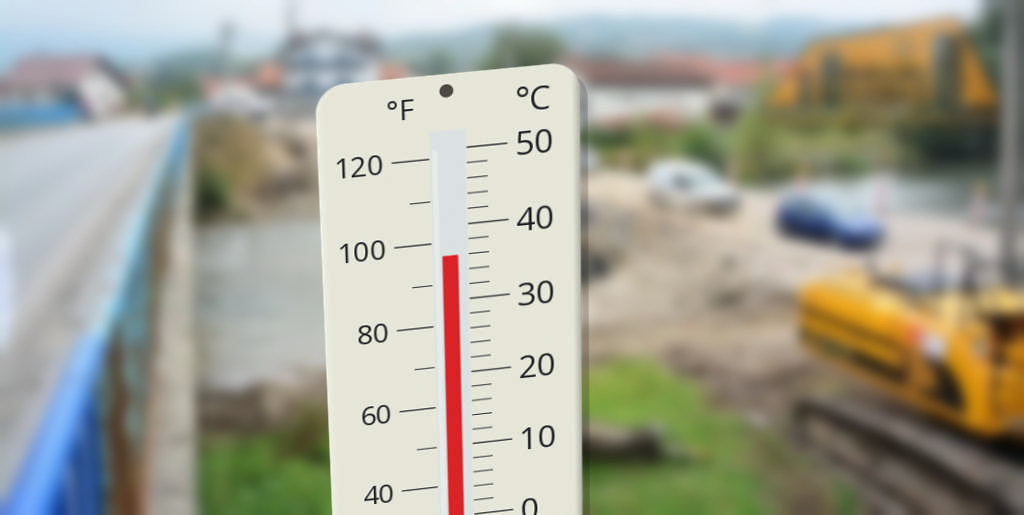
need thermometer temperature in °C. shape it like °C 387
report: °C 36
